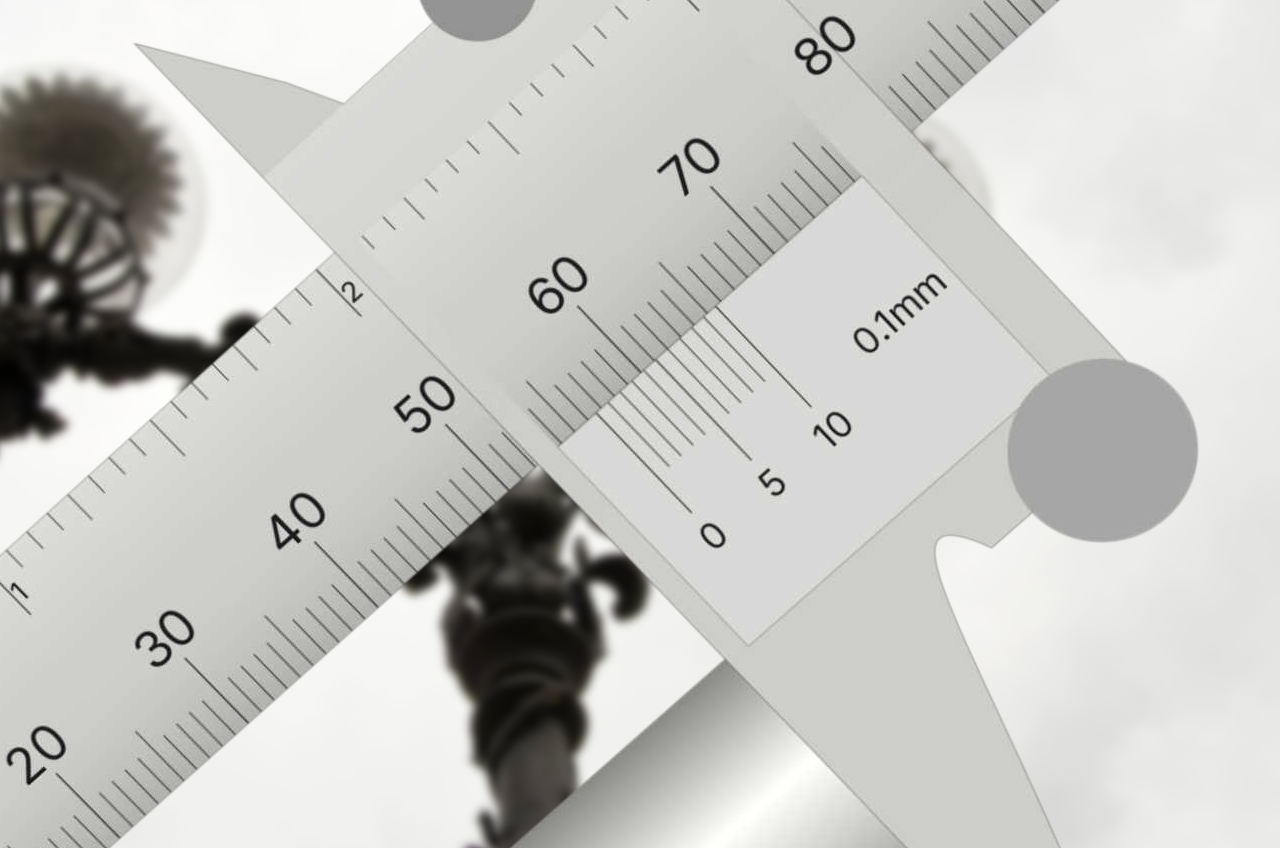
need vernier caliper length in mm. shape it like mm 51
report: mm 56.6
